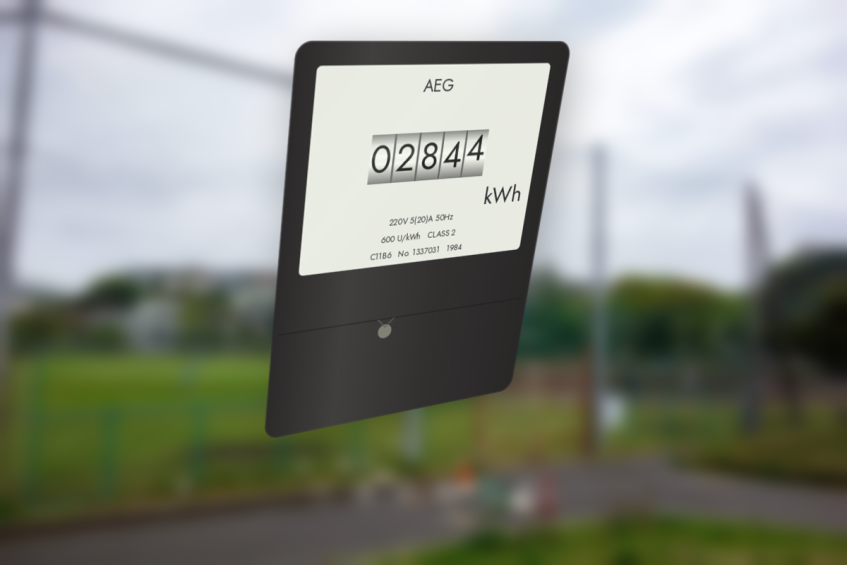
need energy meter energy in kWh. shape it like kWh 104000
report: kWh 2844
